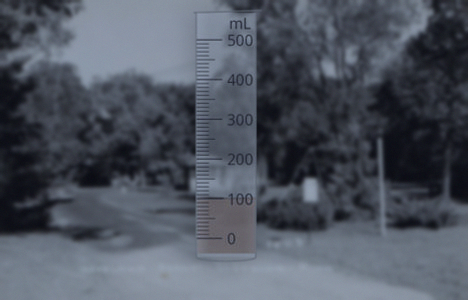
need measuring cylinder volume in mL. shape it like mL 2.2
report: mL 100
